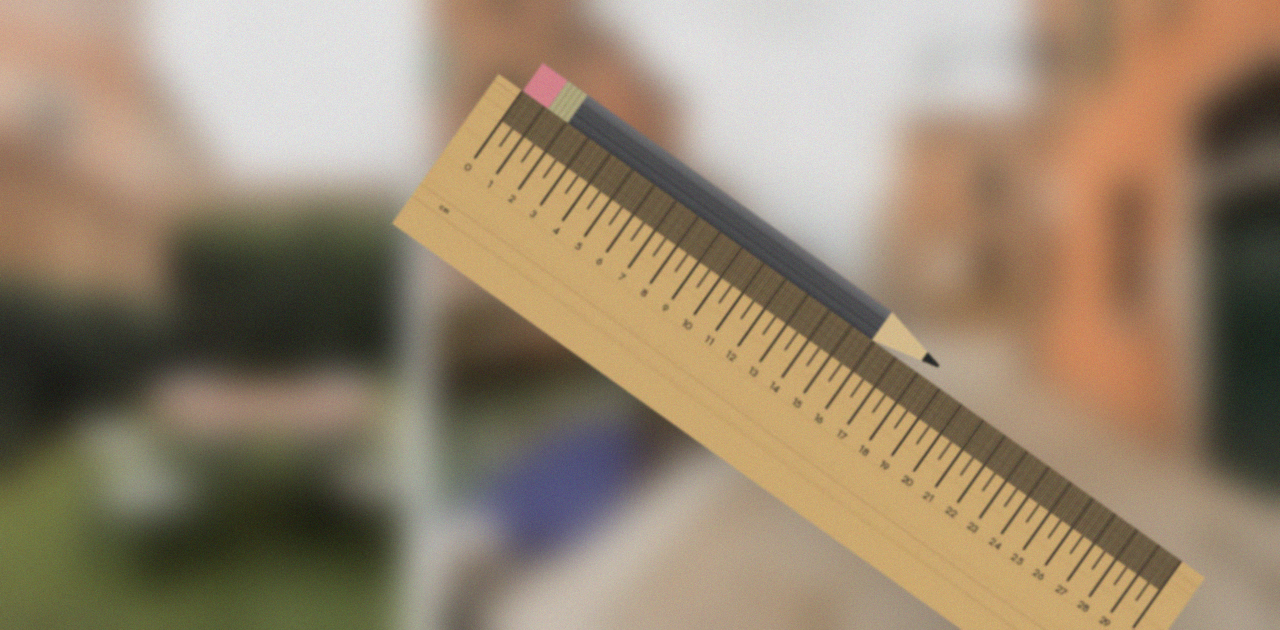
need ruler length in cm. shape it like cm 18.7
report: cm 18.5
